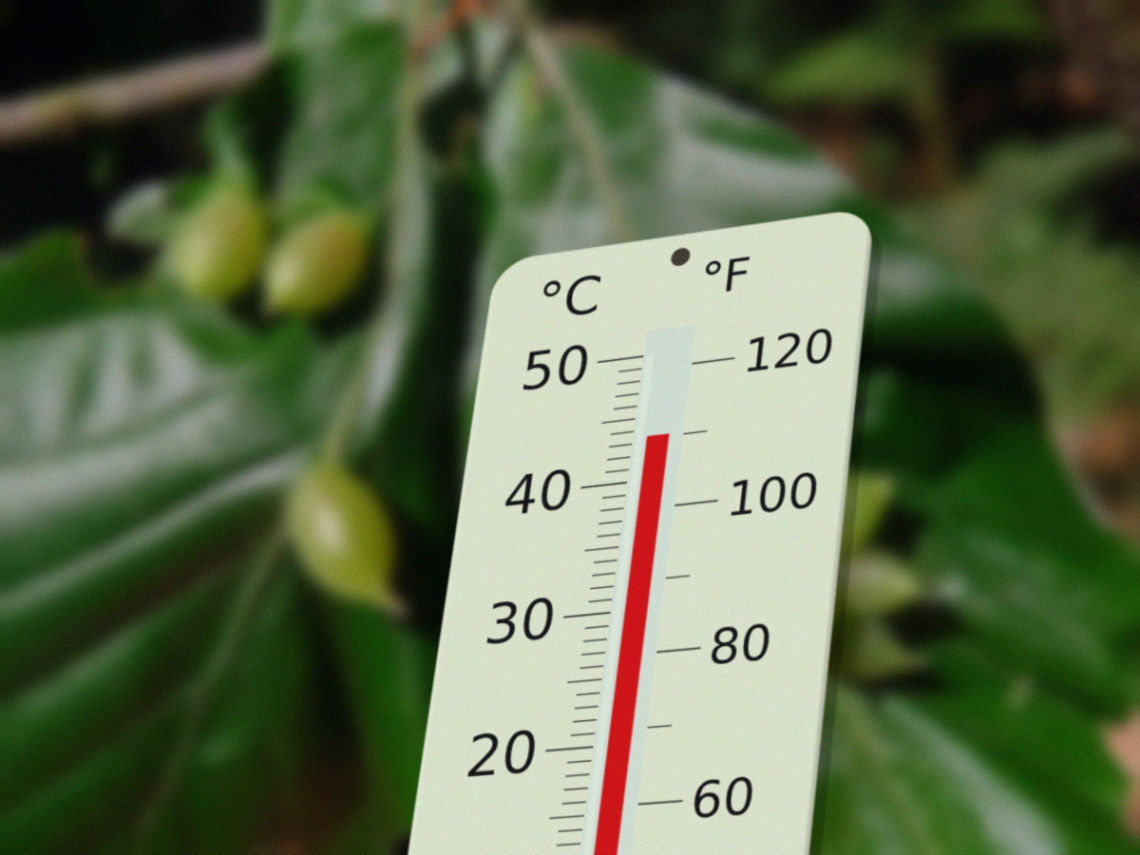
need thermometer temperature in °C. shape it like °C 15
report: °C 43.5
